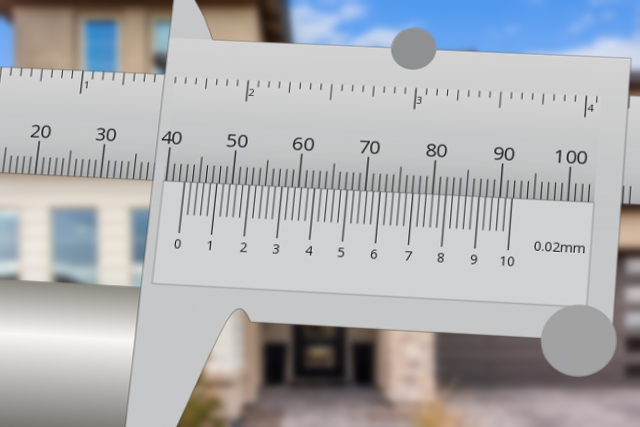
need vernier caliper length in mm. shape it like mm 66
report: mm 42.8
